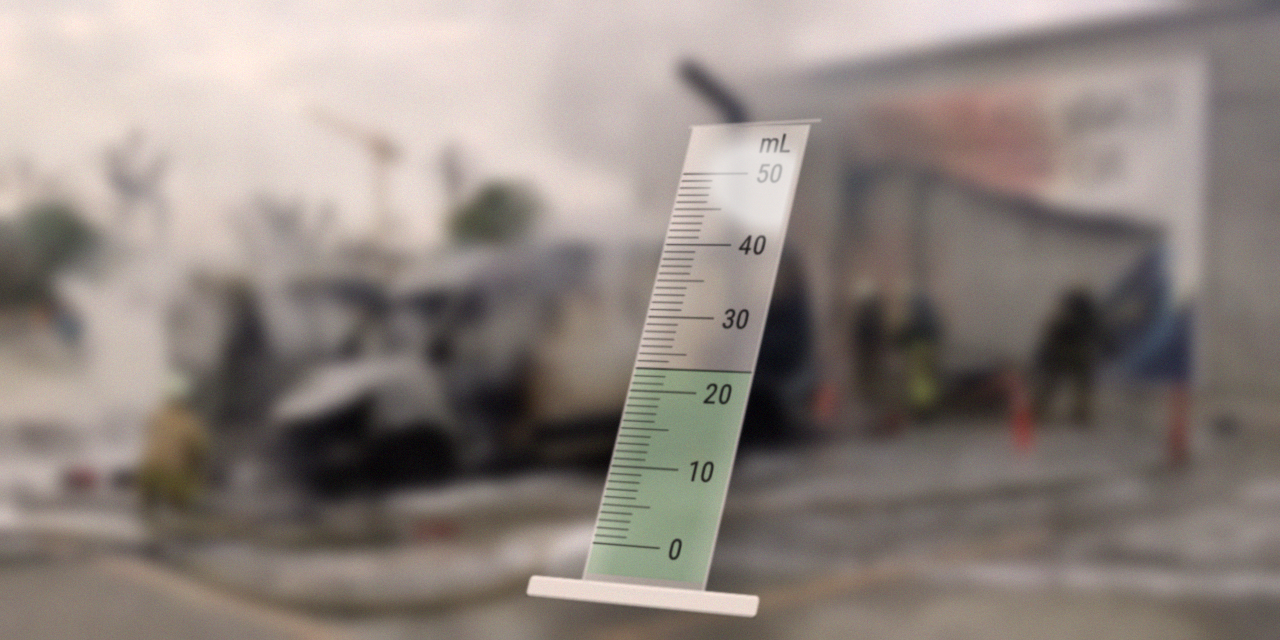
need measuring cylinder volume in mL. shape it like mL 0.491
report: mL 23
